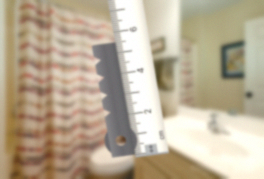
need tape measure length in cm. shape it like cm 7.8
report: cm 5.5
